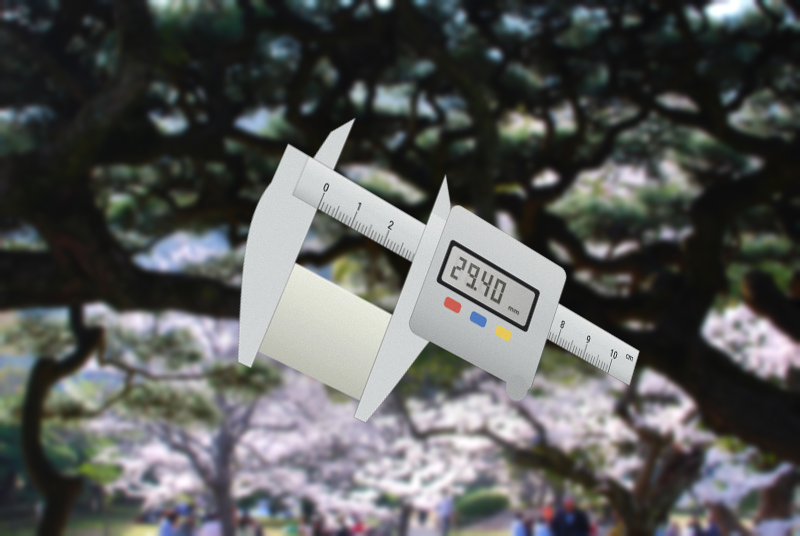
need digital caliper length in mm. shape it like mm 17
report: mm 29.40
